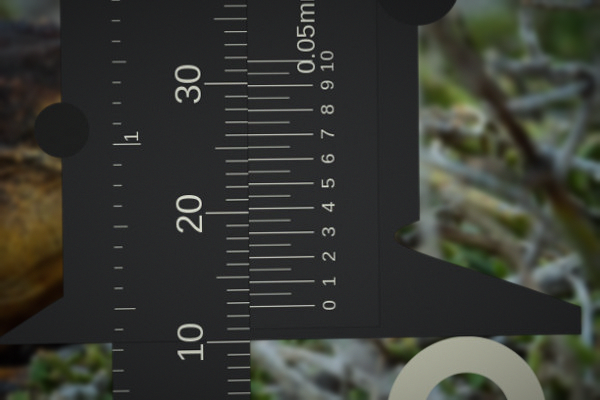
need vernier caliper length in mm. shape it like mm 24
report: mm 12.7
